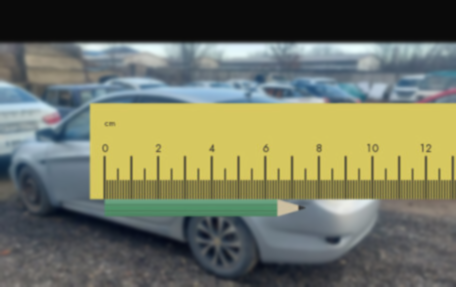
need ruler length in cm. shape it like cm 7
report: cm 7.5
